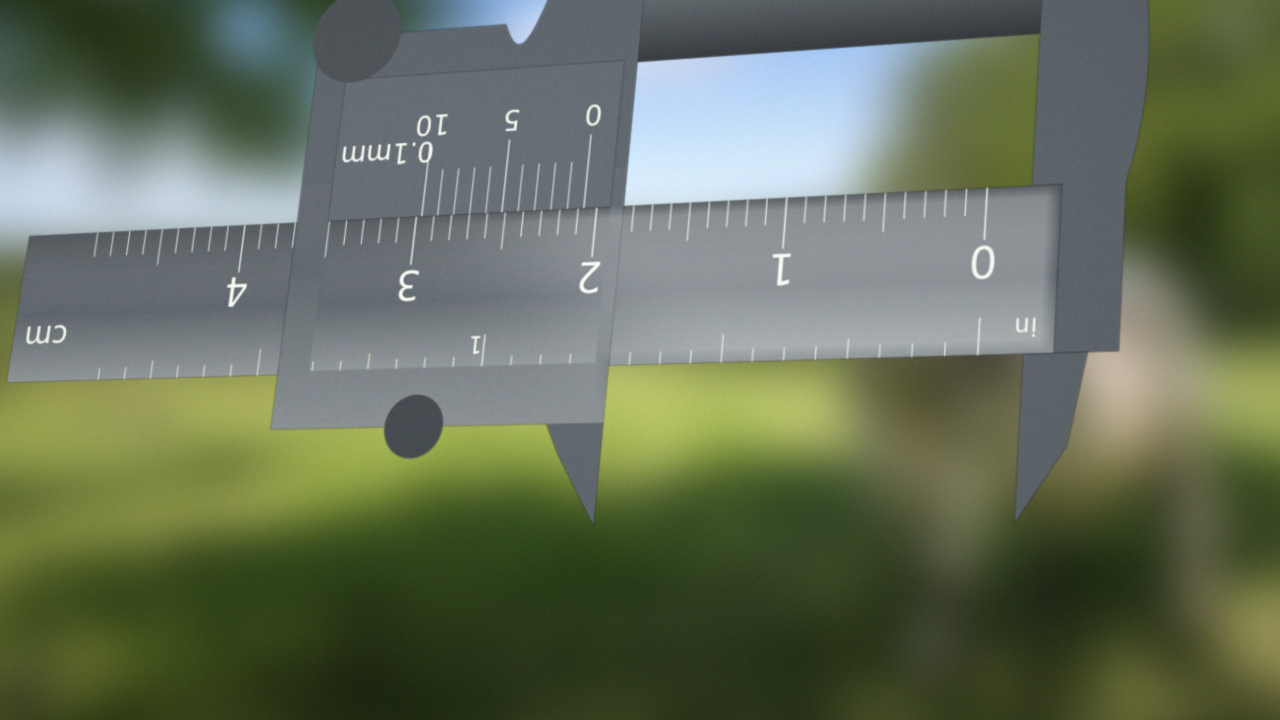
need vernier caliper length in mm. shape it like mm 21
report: mm 20.7
